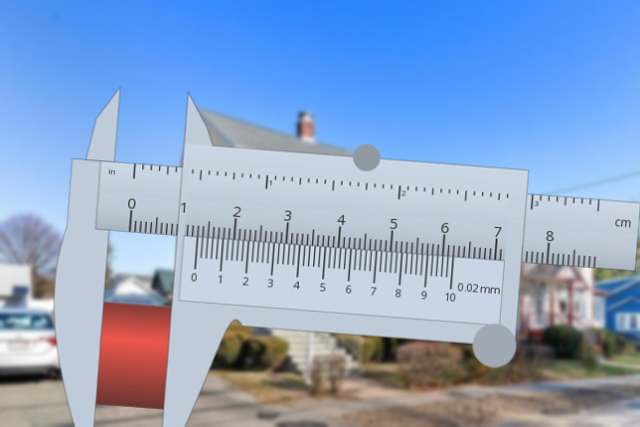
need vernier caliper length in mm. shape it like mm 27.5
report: mm 13.0
